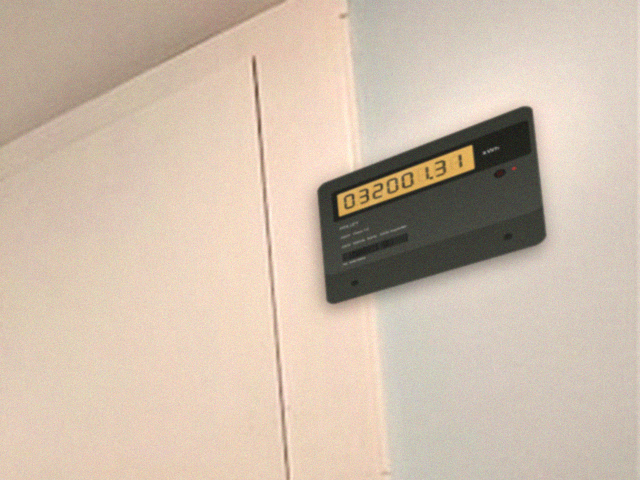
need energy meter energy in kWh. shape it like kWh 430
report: kWh 32001.31
